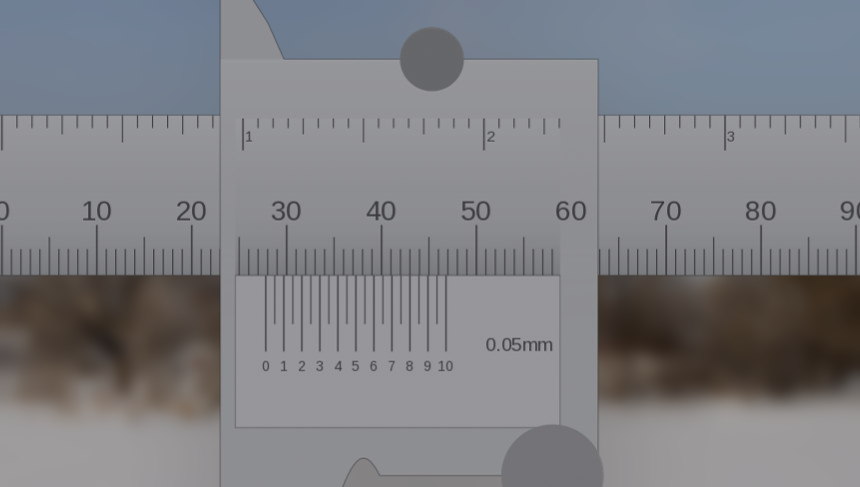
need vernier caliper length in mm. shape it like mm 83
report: mm 27.8
